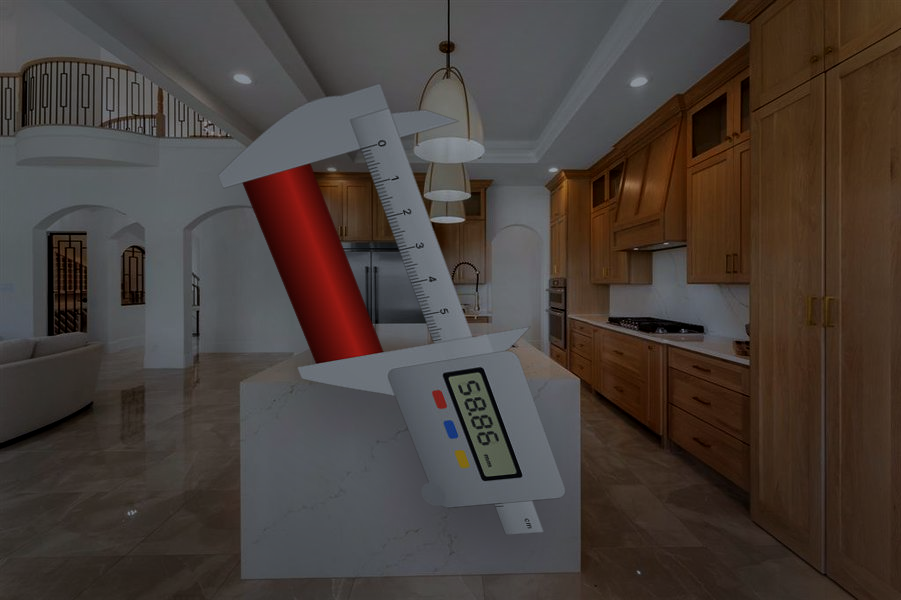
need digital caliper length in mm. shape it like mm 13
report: mm 58.86
